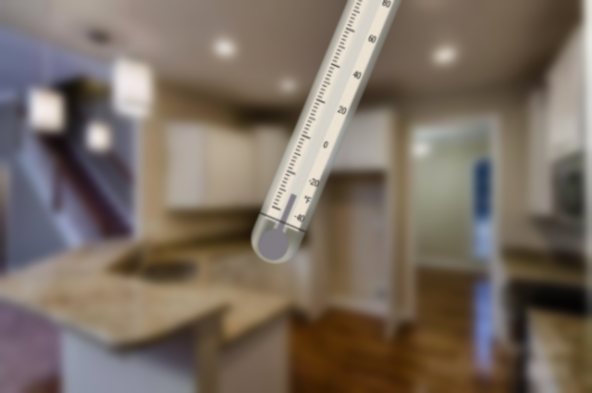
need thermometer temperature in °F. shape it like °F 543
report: °F -30
